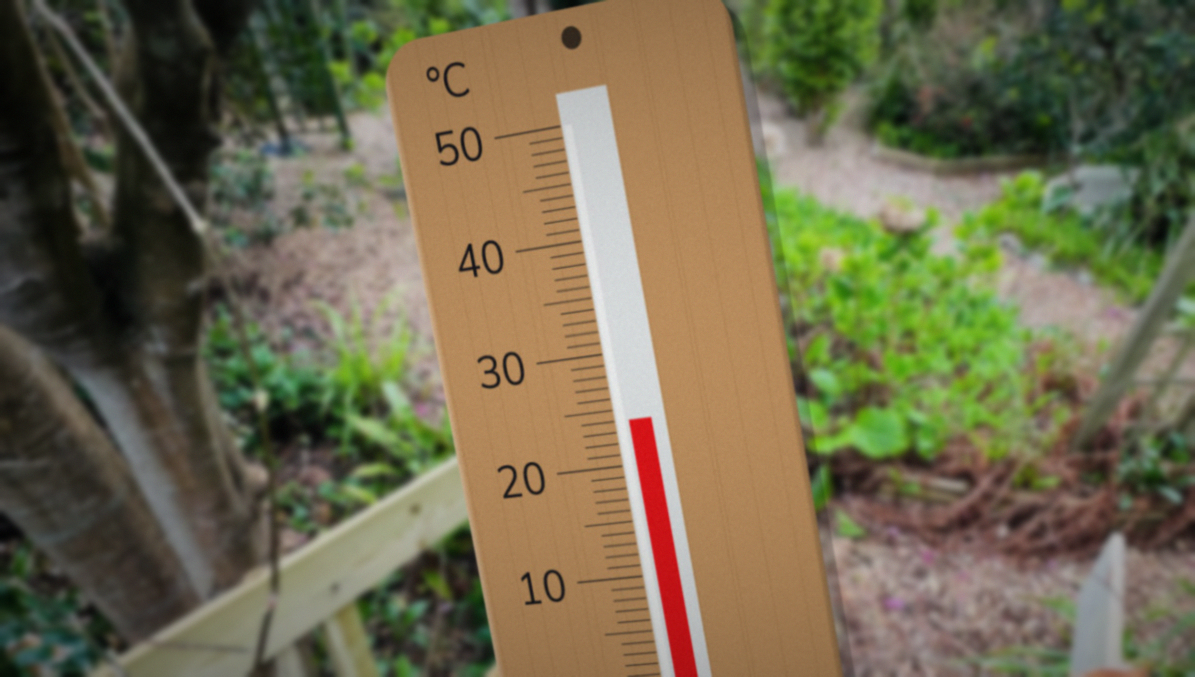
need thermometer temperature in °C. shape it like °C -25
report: °C 24
